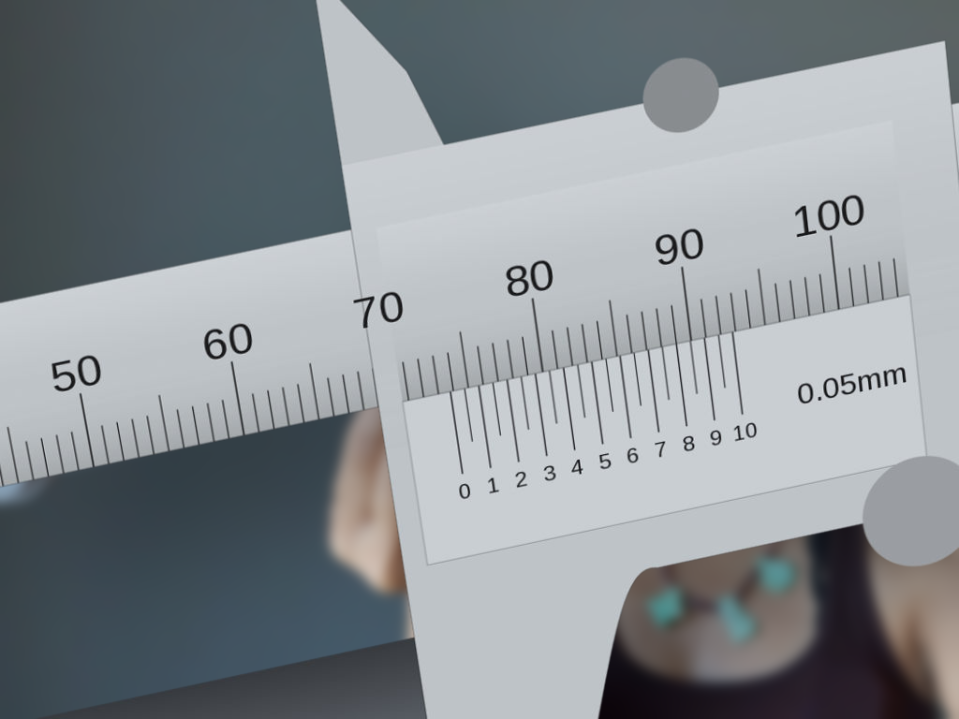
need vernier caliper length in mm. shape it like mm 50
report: mm 73.8
